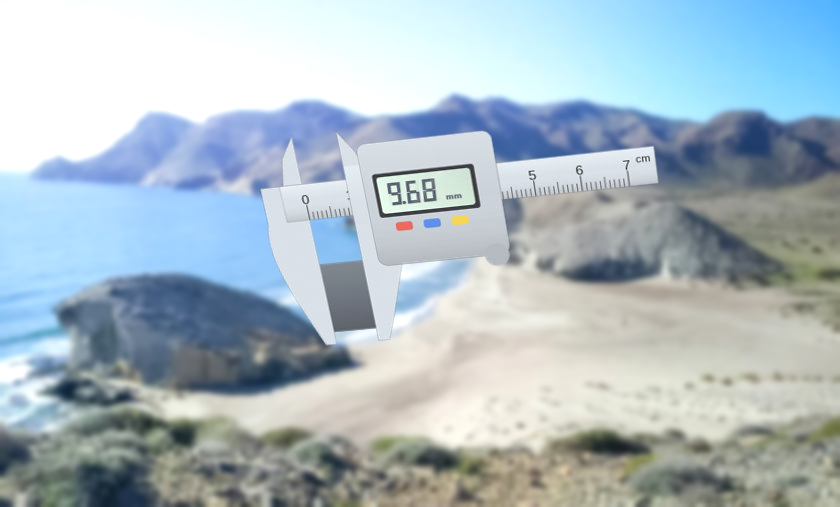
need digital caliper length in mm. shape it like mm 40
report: mm 9.68
